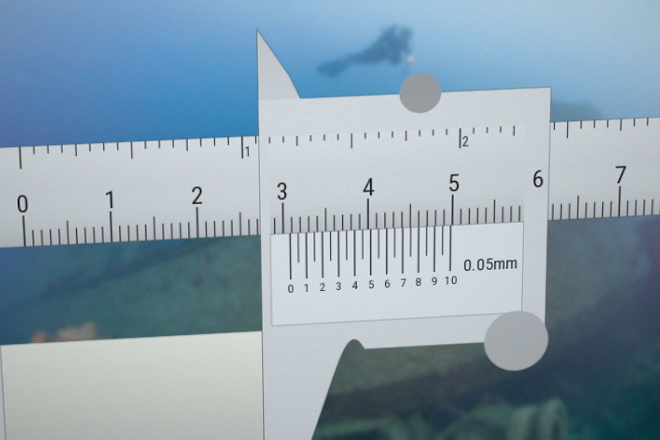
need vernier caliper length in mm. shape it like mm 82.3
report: mm 30.8
